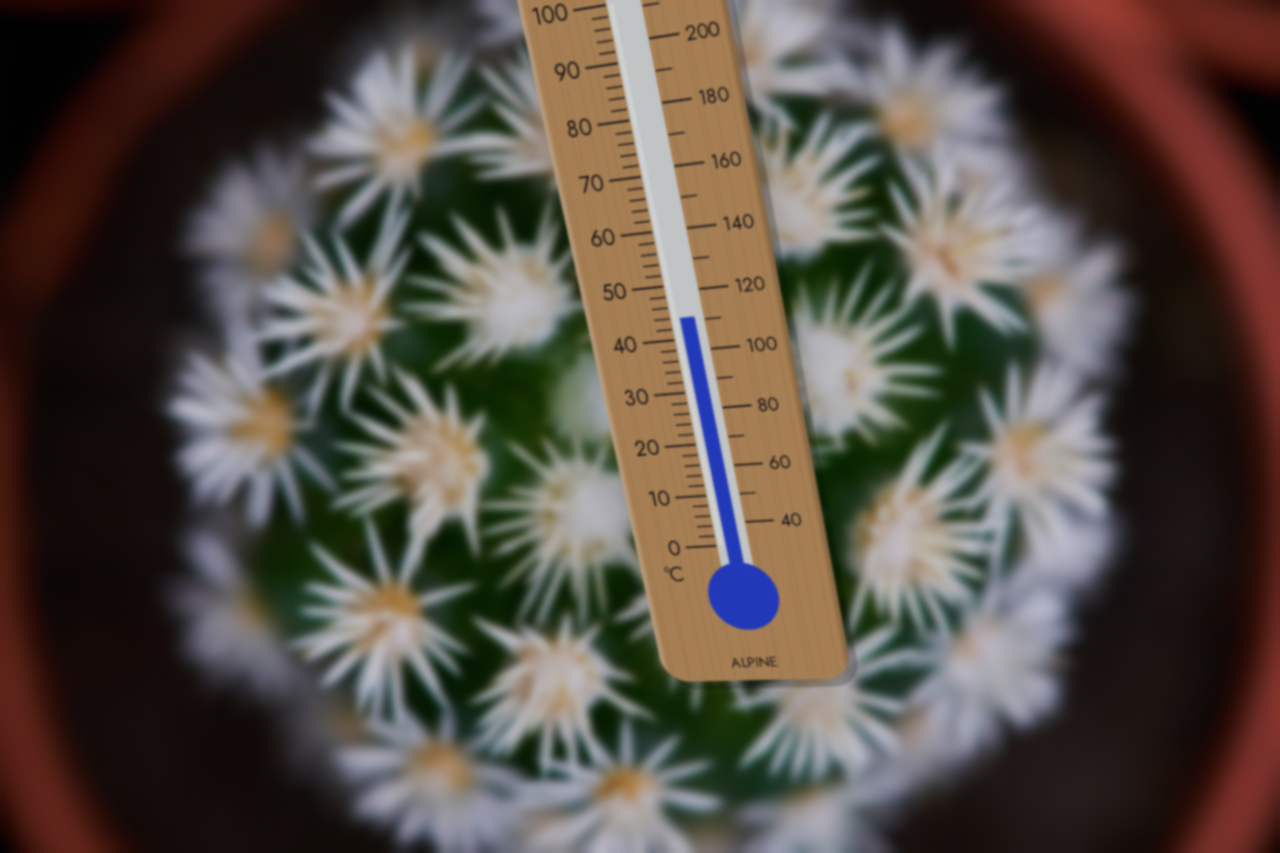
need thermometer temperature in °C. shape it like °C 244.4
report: °C 44
